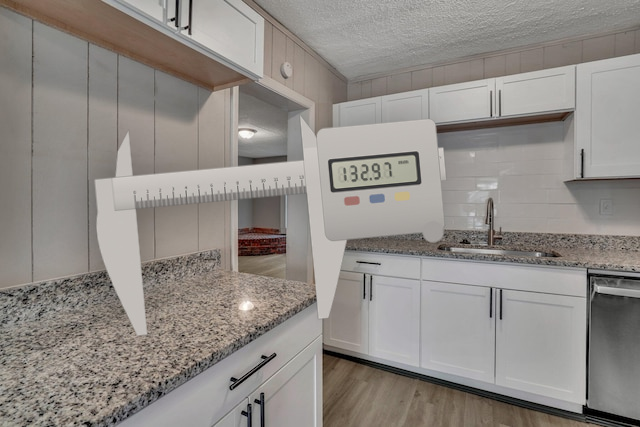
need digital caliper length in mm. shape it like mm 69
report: mm 132.97
